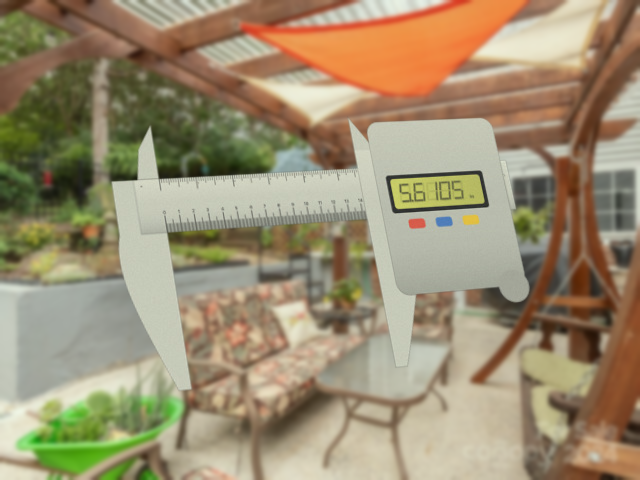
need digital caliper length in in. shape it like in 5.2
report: in 5.6105
